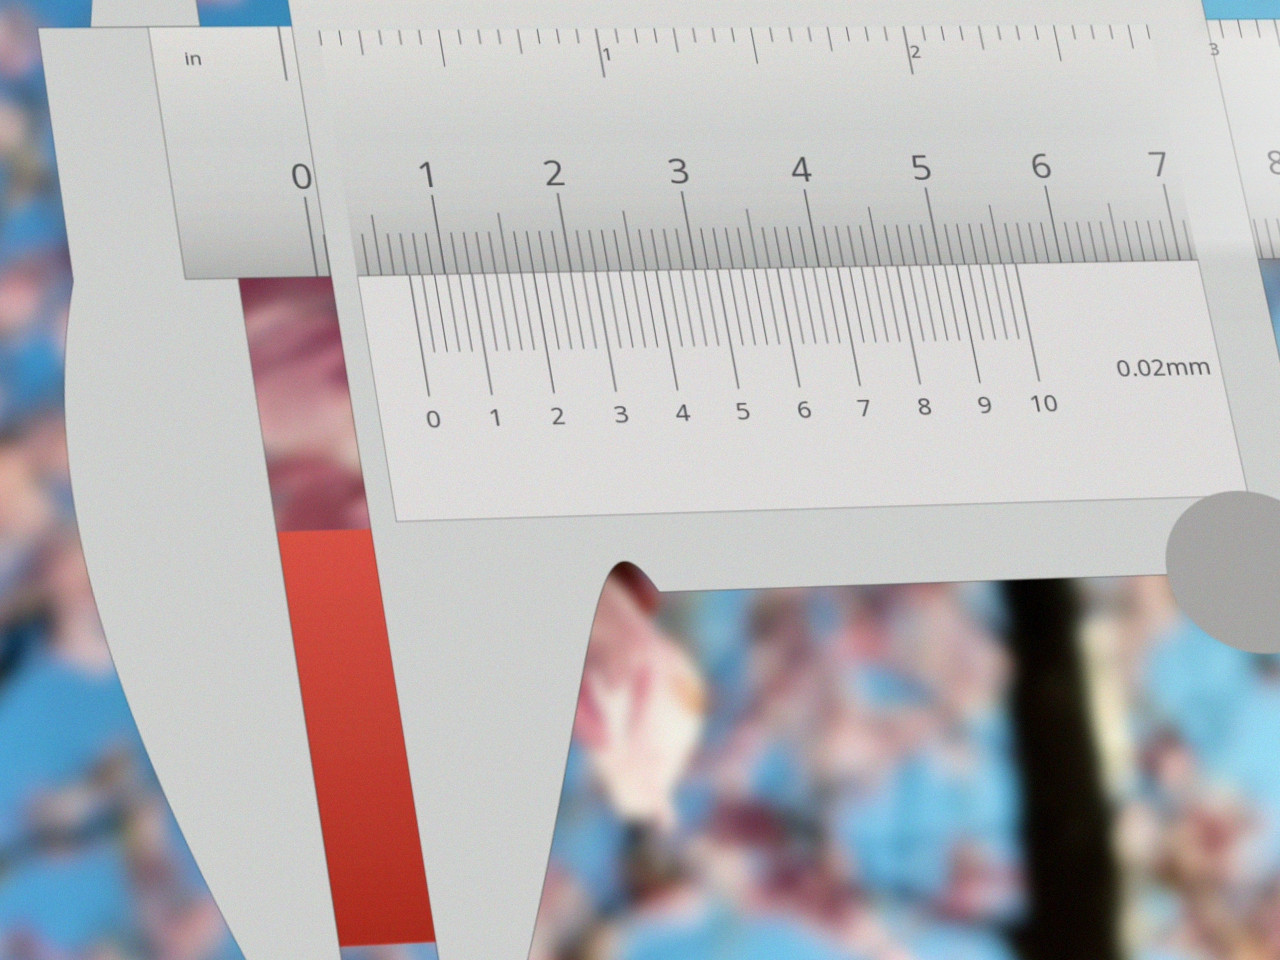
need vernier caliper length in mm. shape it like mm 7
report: mm 7.2
